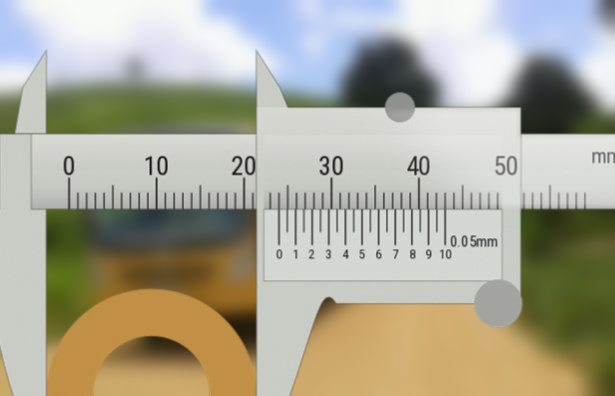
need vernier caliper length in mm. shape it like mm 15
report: mm 24.0
